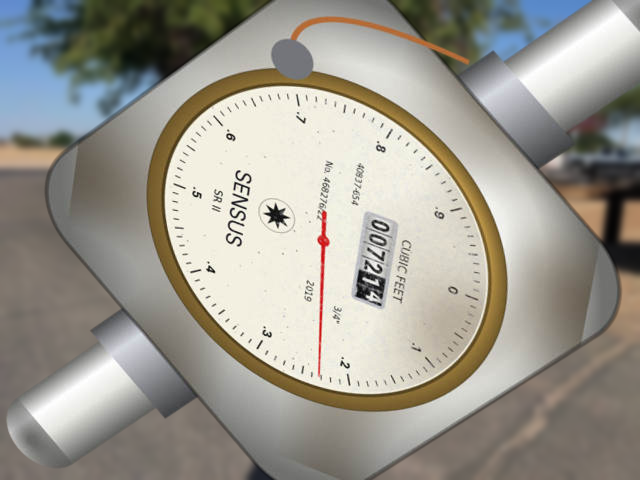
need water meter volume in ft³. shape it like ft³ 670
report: ft³ 7214.23
